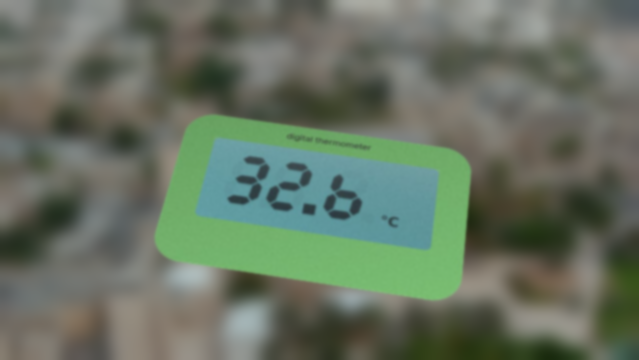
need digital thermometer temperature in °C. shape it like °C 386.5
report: °C 32.6
